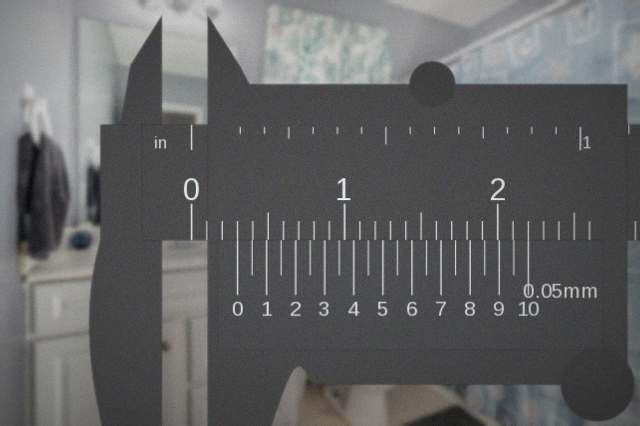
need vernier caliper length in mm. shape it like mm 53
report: mm 3.0
